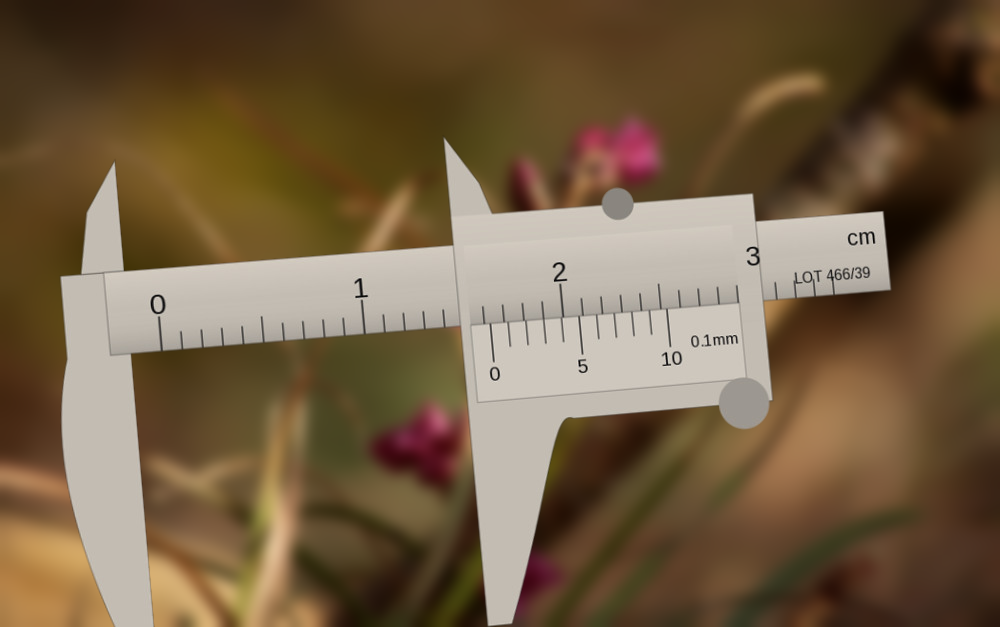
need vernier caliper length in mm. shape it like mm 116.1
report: mm 16.3
